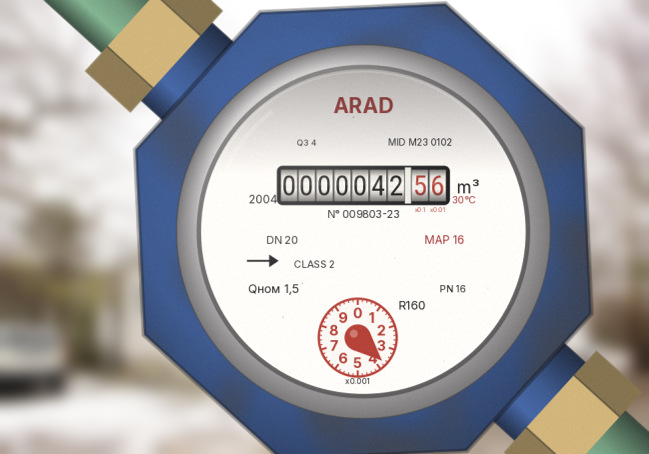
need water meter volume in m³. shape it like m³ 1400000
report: m³ 42.563
